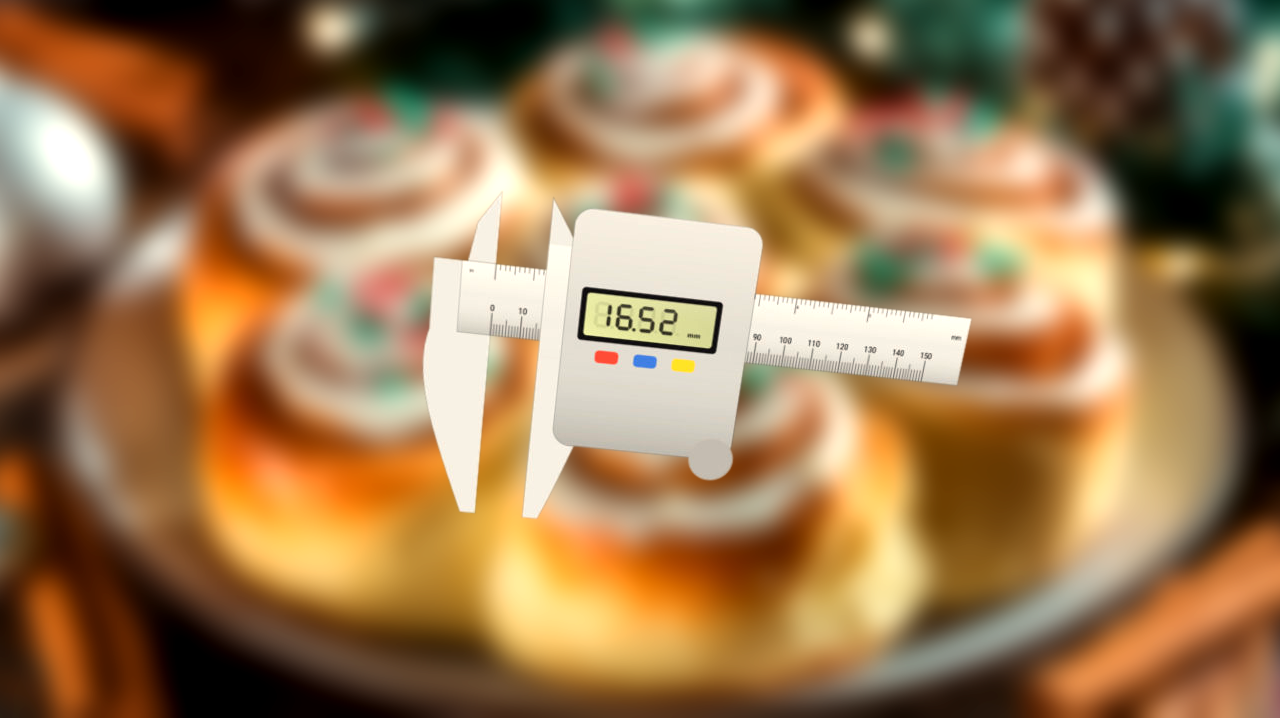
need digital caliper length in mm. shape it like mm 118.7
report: mm 16.52
